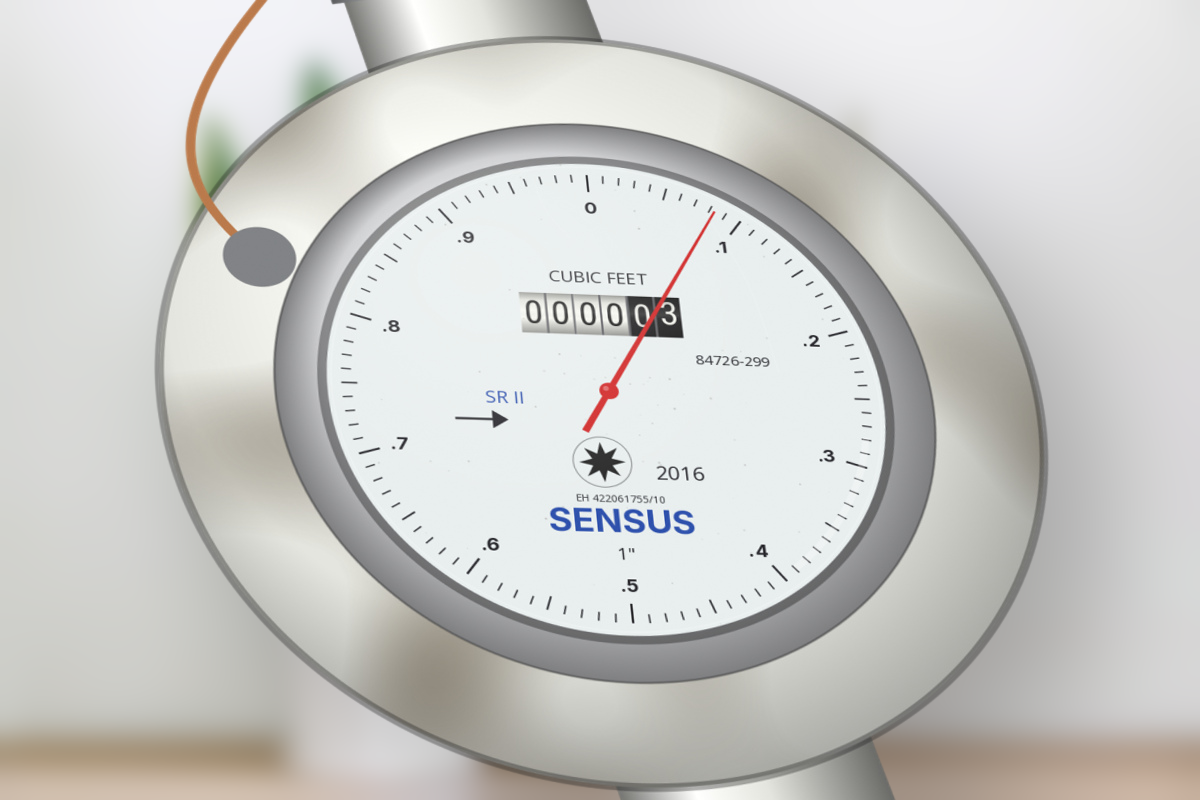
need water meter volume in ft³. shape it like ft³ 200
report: ft³ 3.08
